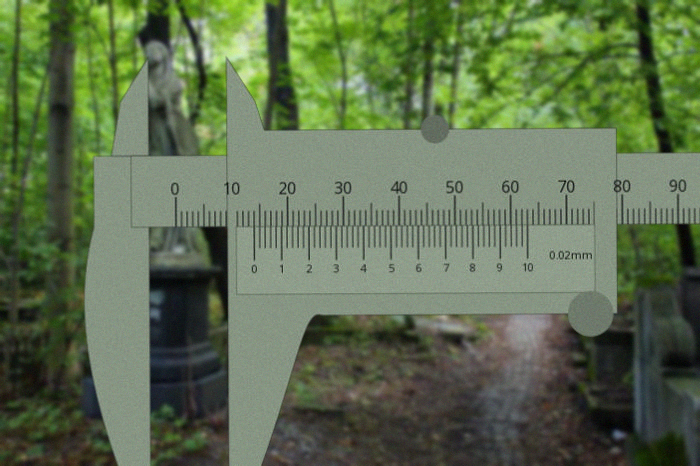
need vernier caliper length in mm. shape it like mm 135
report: mm 14.0
